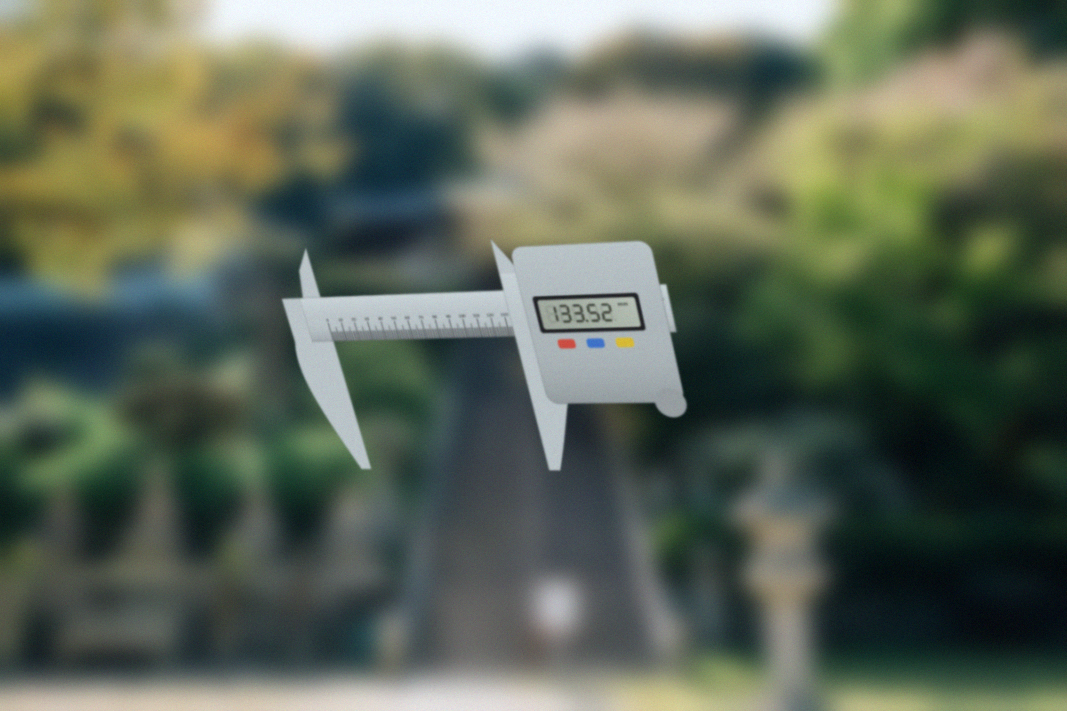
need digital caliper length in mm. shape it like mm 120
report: mm 133.52
